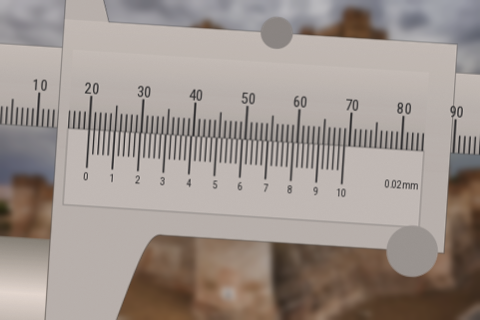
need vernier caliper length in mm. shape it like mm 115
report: mm 20.0
